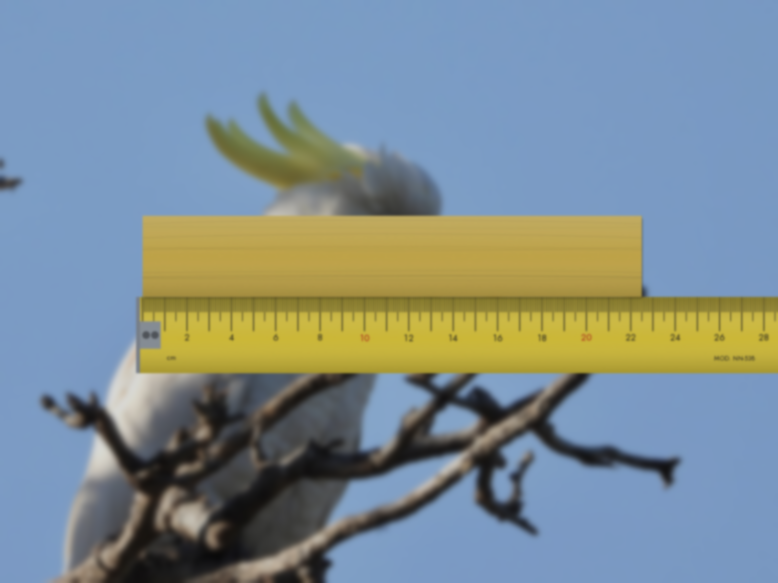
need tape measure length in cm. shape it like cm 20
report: cm 22.5
